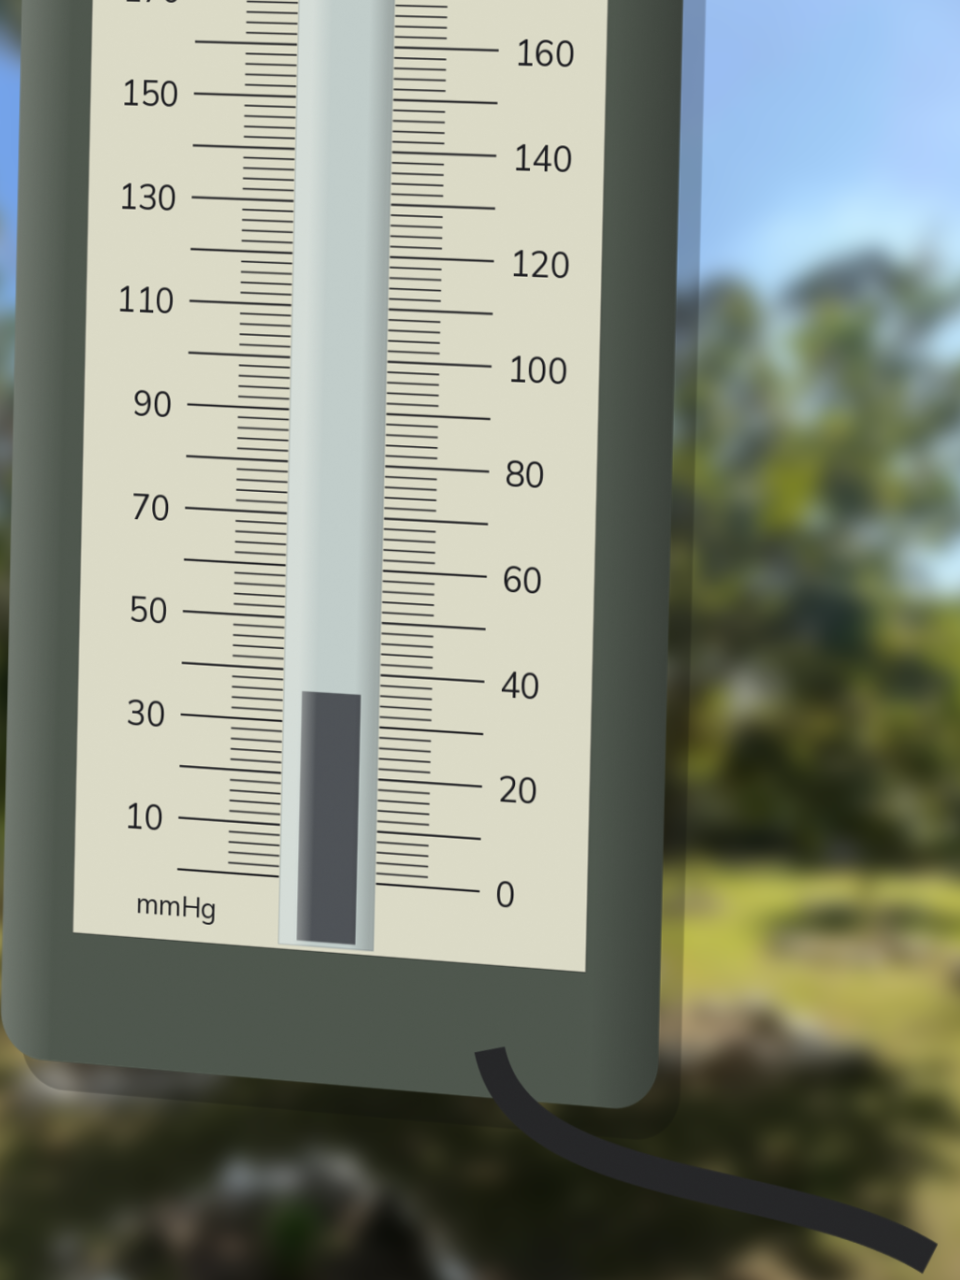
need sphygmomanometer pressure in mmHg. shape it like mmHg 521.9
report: mmHg 36
